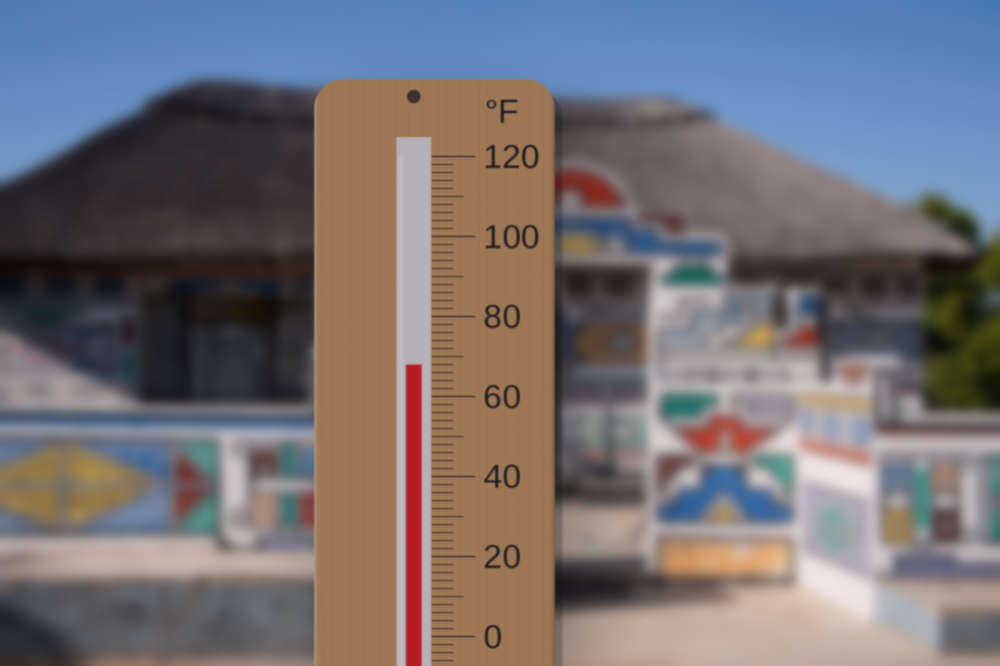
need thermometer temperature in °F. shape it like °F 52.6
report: °F 68
